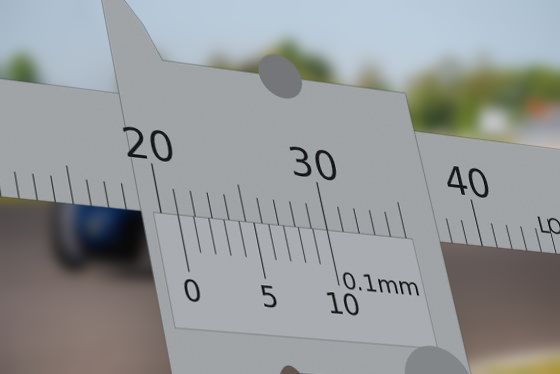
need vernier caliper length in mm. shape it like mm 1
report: mm 21.0
